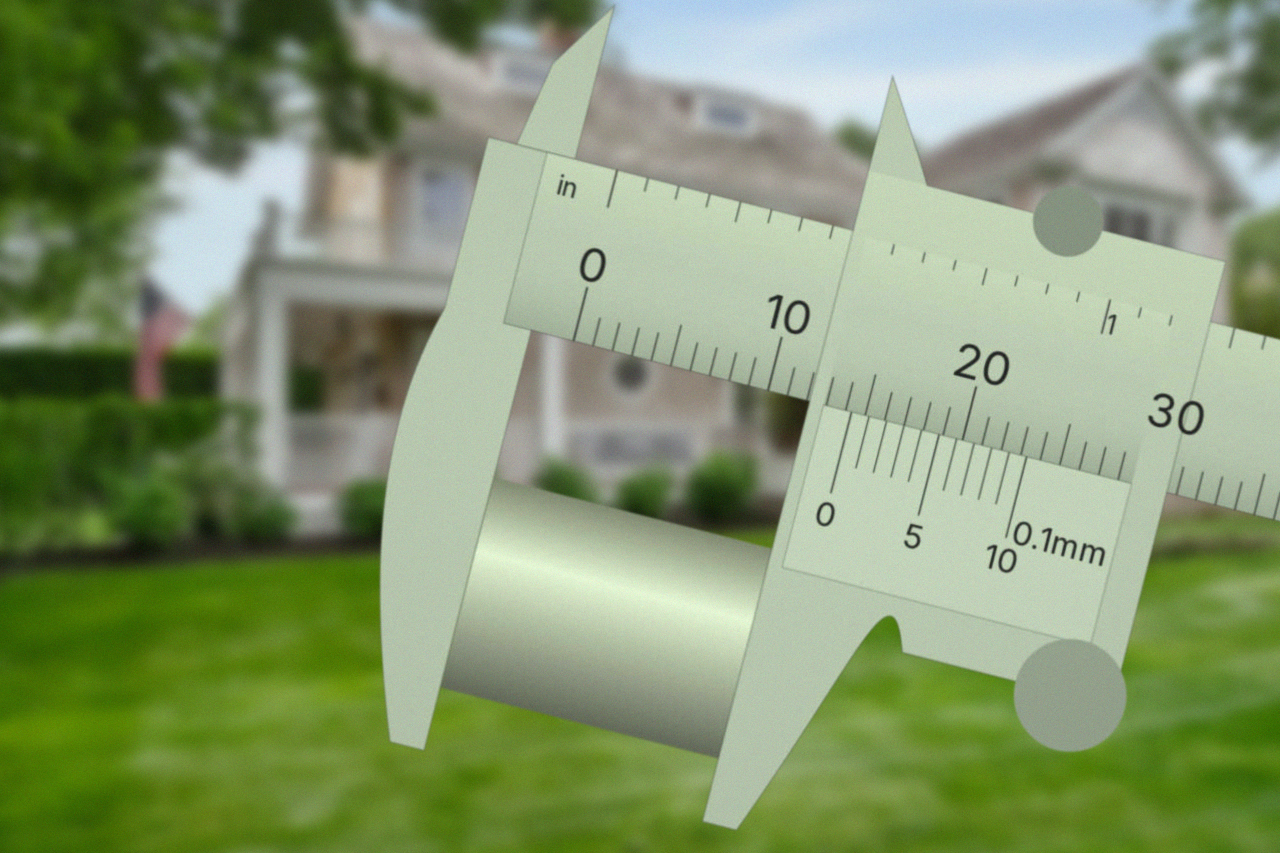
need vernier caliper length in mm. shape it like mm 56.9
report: mm 14.3
